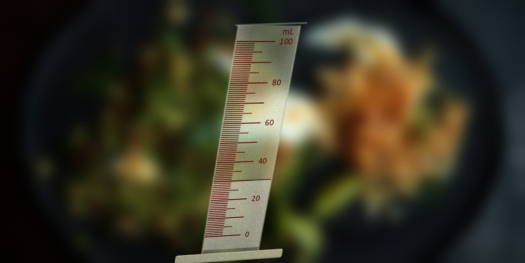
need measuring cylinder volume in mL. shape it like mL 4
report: mL 30
